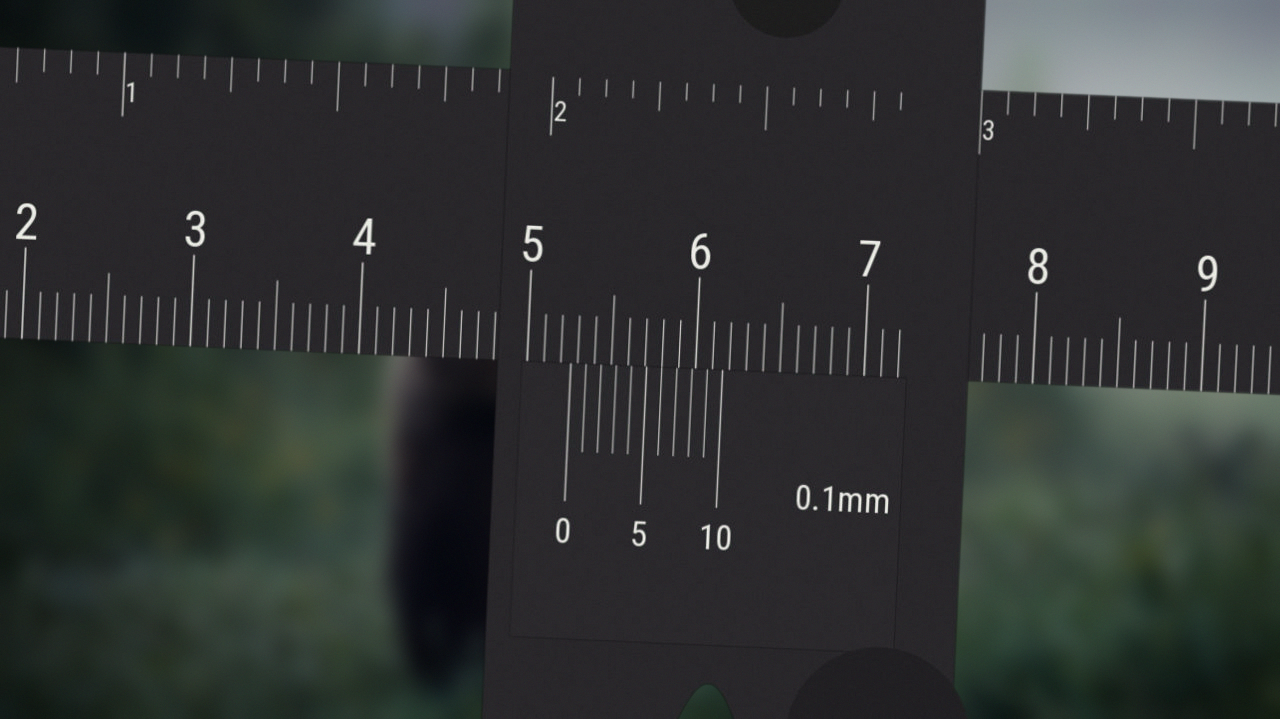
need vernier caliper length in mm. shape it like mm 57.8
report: mm 52.6
